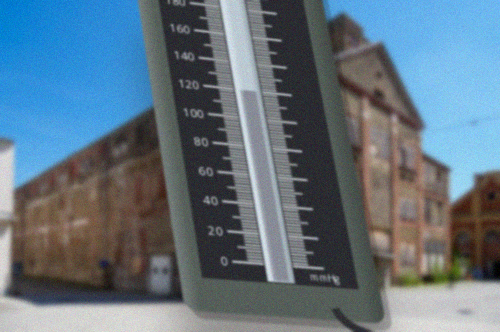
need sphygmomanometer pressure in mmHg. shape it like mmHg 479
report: mmHg 120
